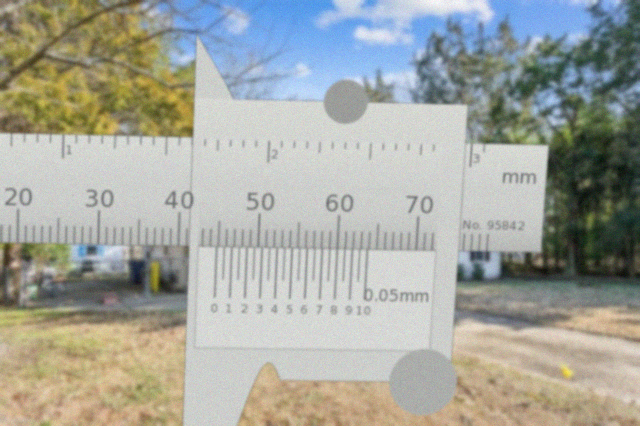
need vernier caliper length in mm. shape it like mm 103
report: mm 44.8
